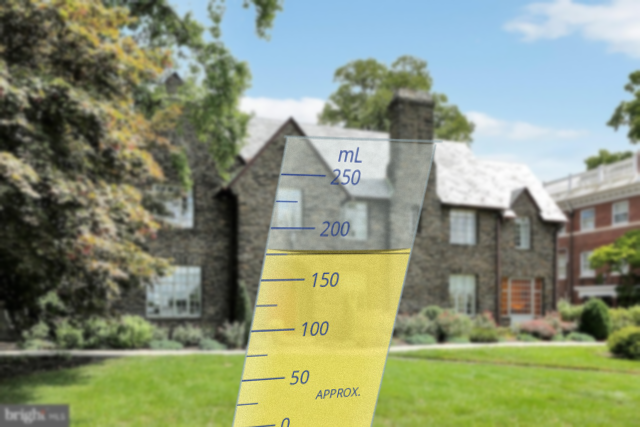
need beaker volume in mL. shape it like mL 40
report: mL 175
